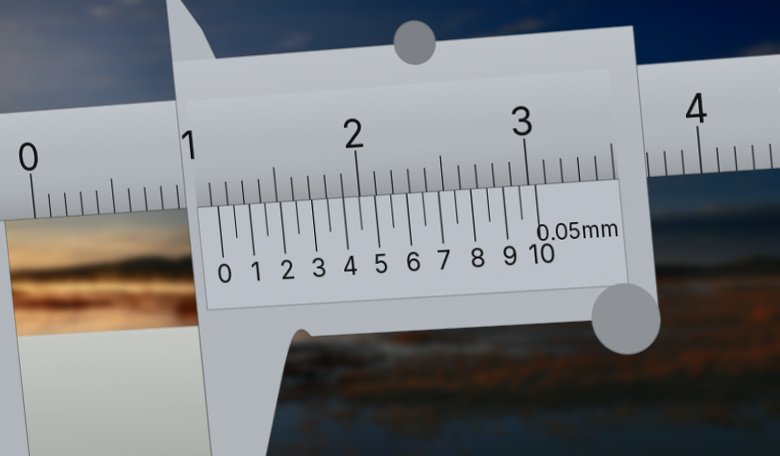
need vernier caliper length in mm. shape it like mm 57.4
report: mm 11.4
